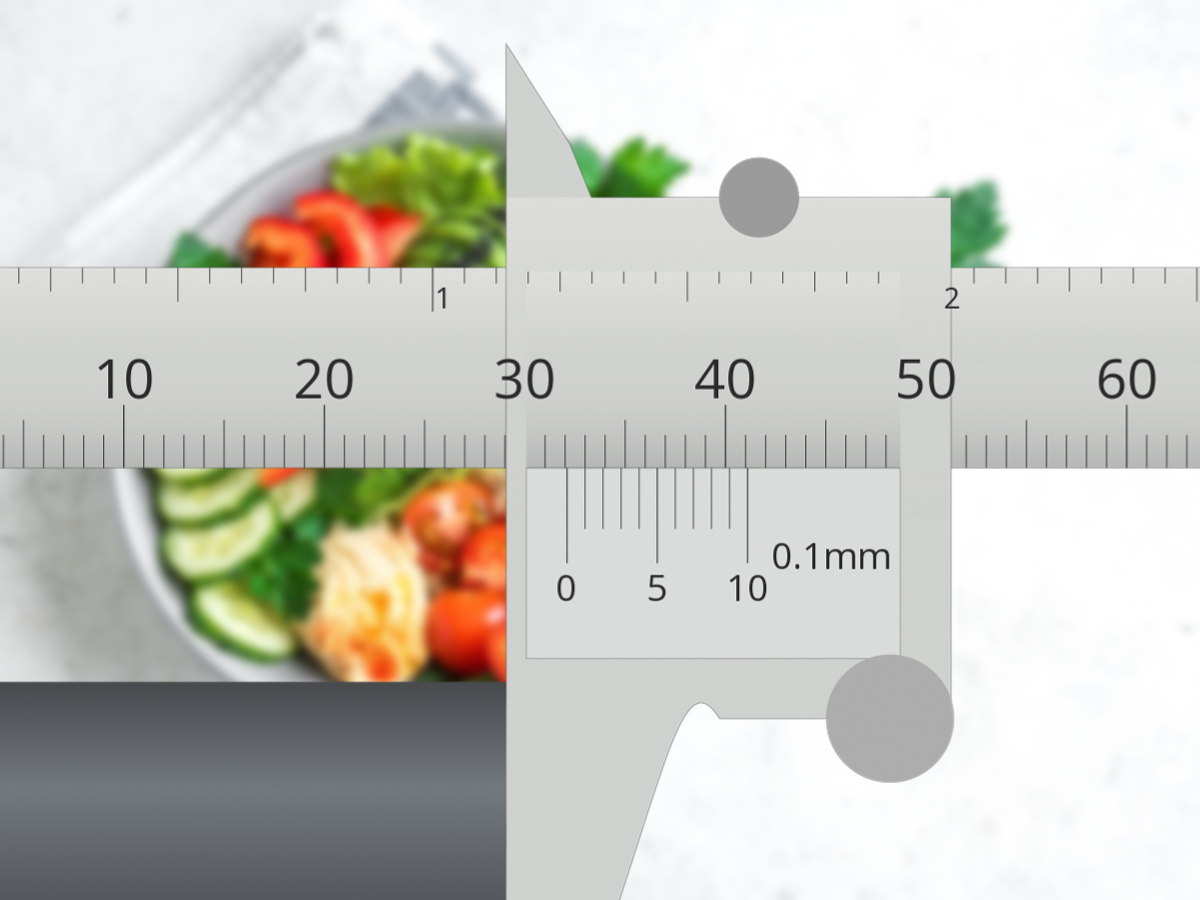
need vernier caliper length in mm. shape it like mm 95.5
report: mm 32.1
